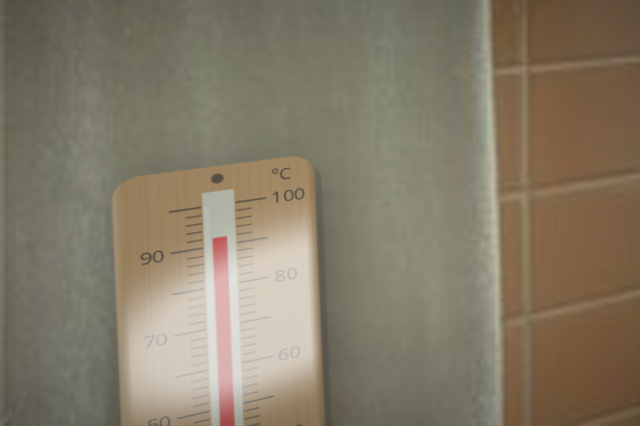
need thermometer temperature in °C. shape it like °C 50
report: °C 92
